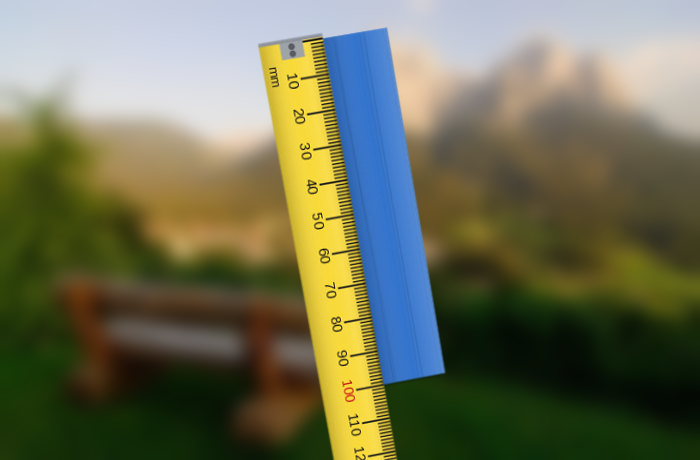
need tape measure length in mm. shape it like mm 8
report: mm 100
